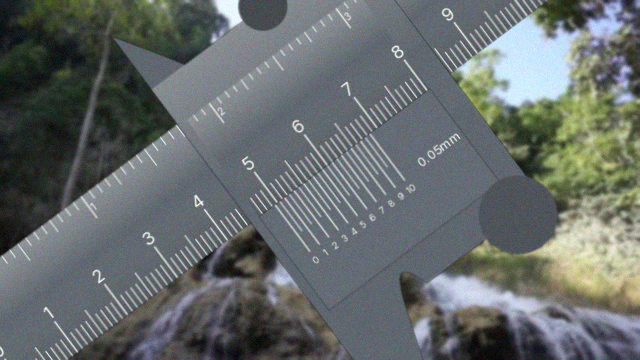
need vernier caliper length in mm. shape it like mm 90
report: mm 49.5
